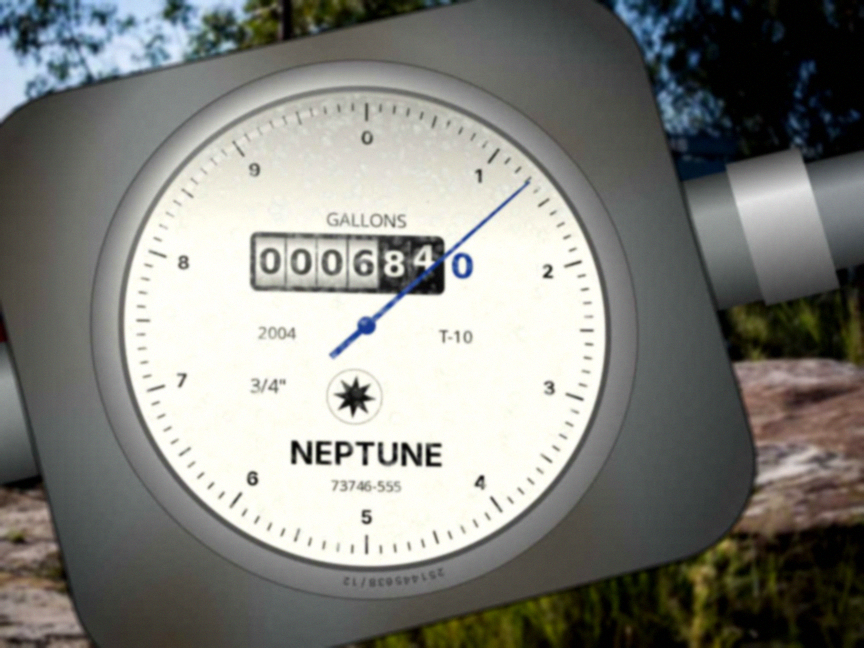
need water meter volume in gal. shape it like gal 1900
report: gal 6841.3
